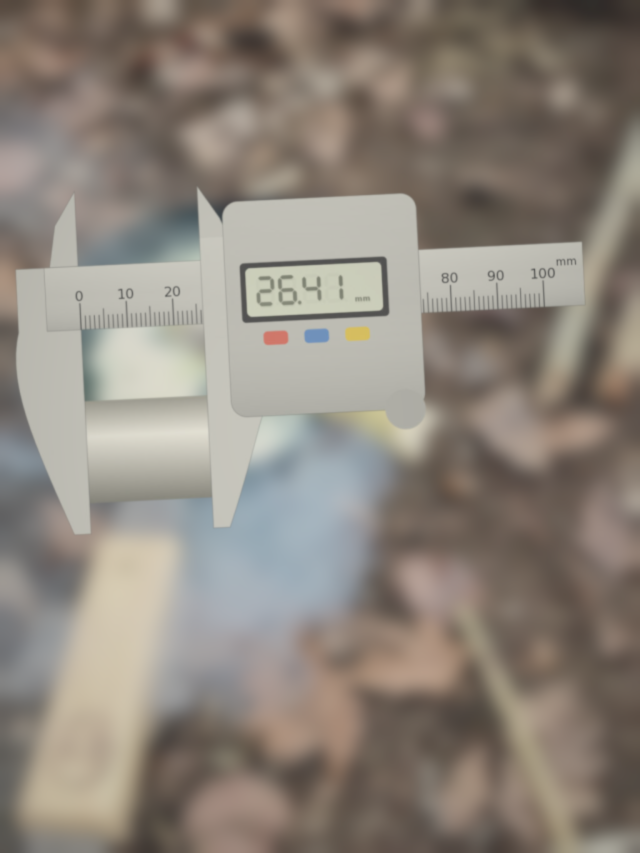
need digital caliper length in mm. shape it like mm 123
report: mm 26.41
